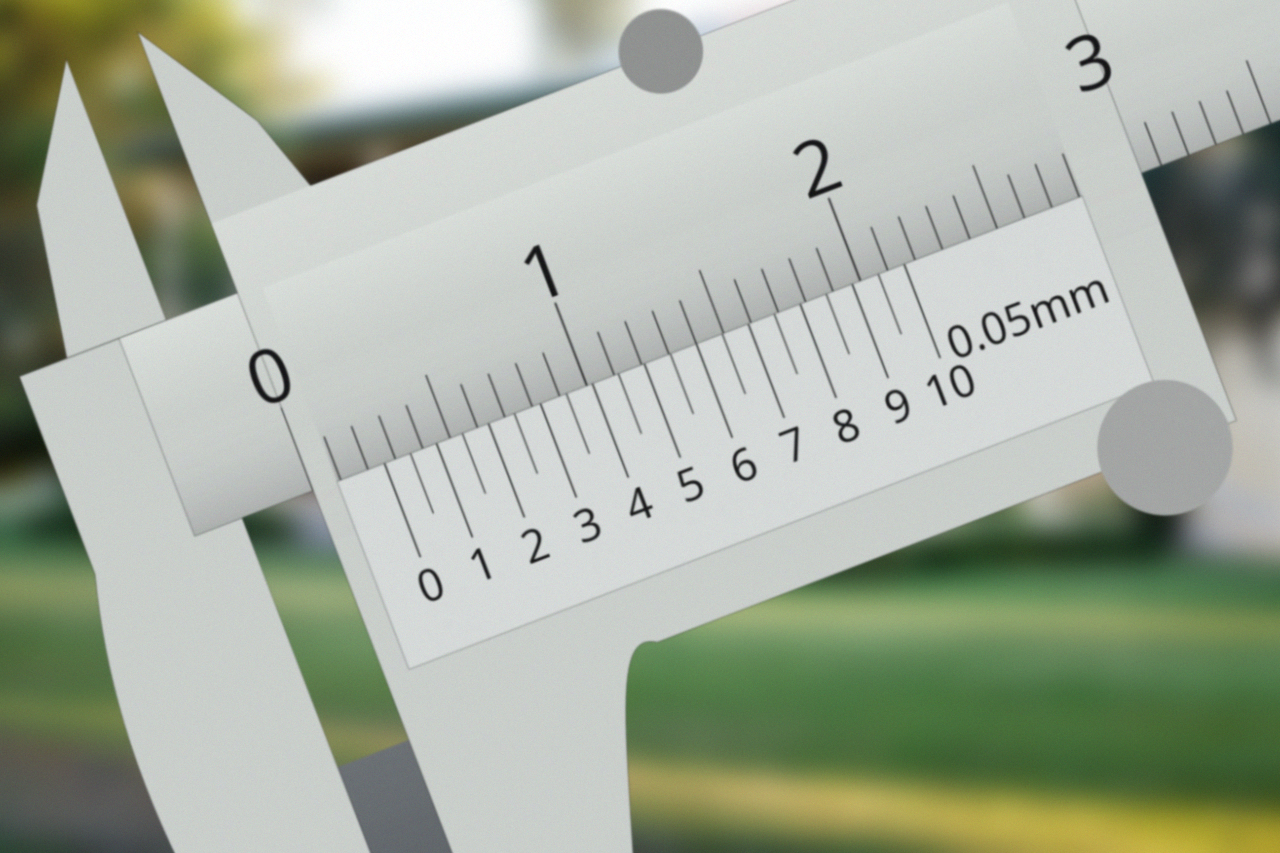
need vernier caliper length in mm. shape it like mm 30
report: mm 2.60
